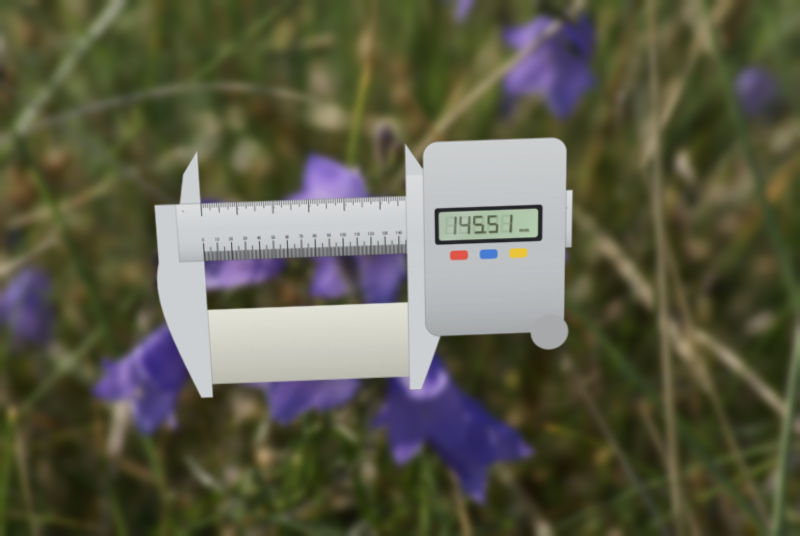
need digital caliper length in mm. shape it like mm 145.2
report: mm 145.51
